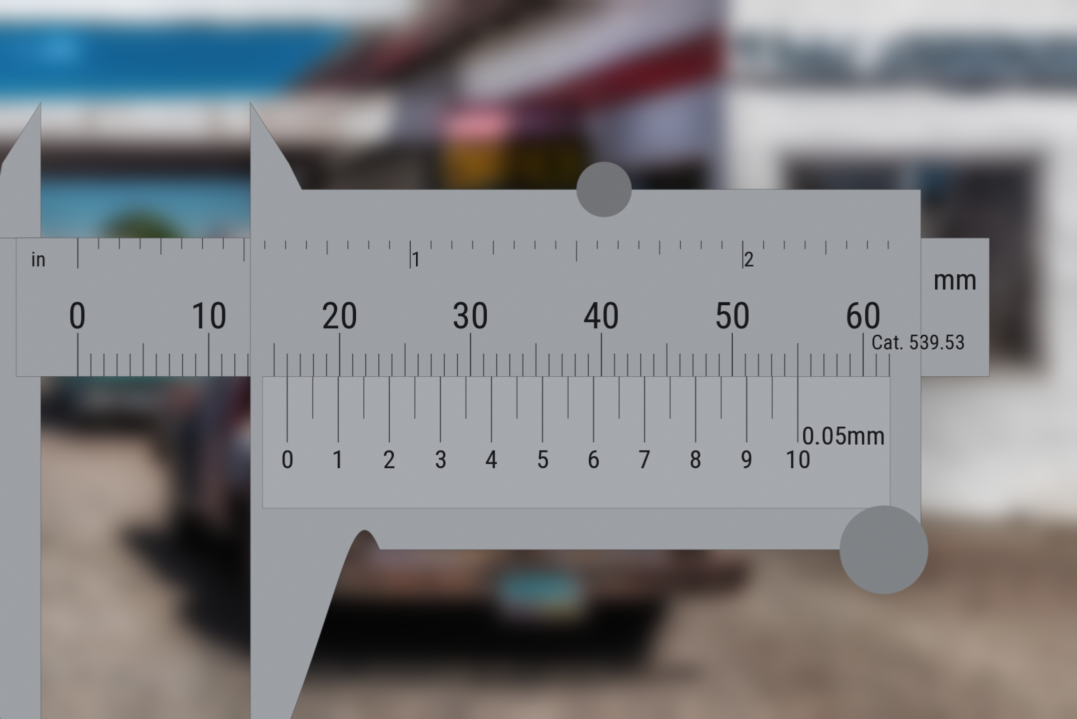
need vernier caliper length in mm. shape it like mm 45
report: mm 16.0
